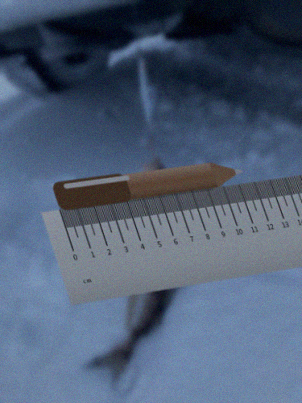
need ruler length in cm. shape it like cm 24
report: cm 11.5
